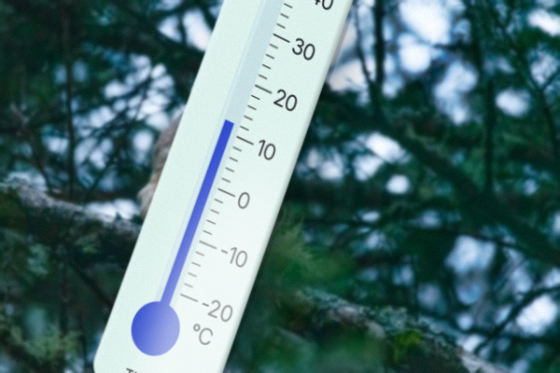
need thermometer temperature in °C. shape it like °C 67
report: °C 12
